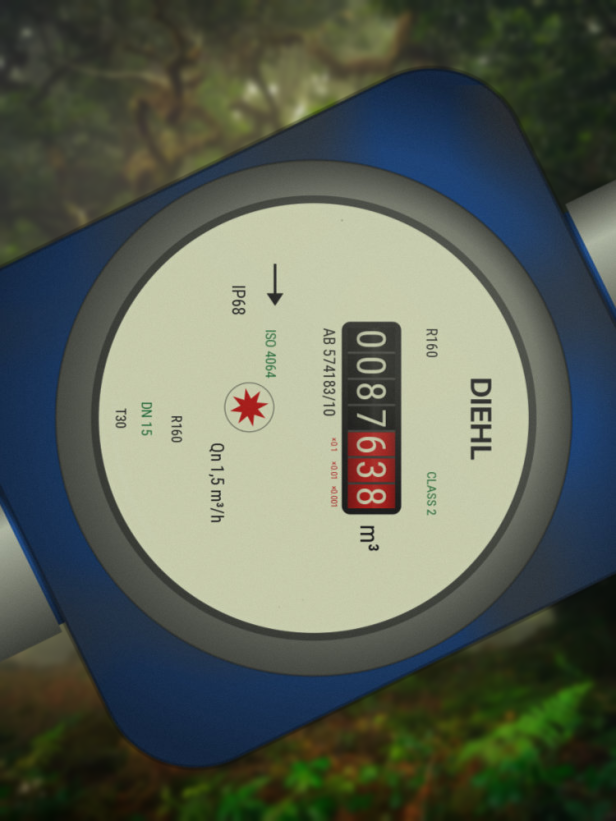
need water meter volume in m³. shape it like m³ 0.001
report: m³ 87.638
